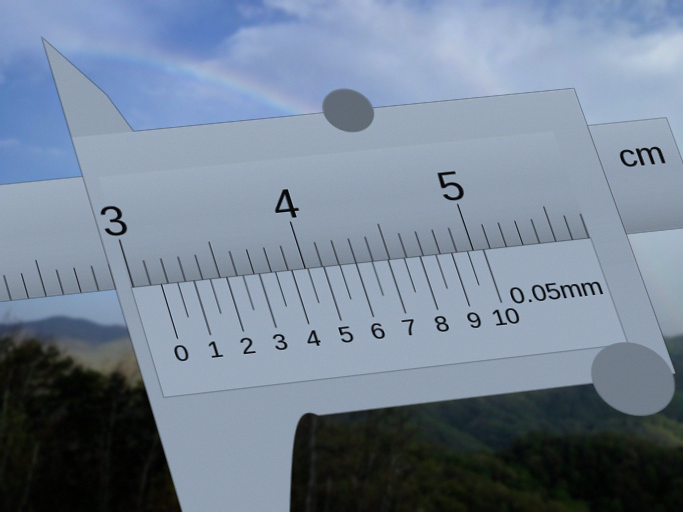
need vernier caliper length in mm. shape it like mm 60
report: mm 31.6
